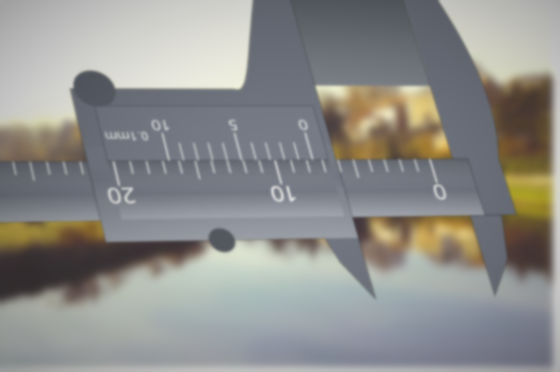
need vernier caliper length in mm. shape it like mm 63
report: mm 7.6
